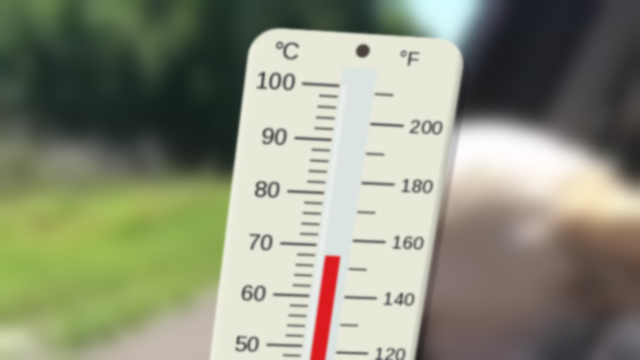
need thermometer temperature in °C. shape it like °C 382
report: °C 68
